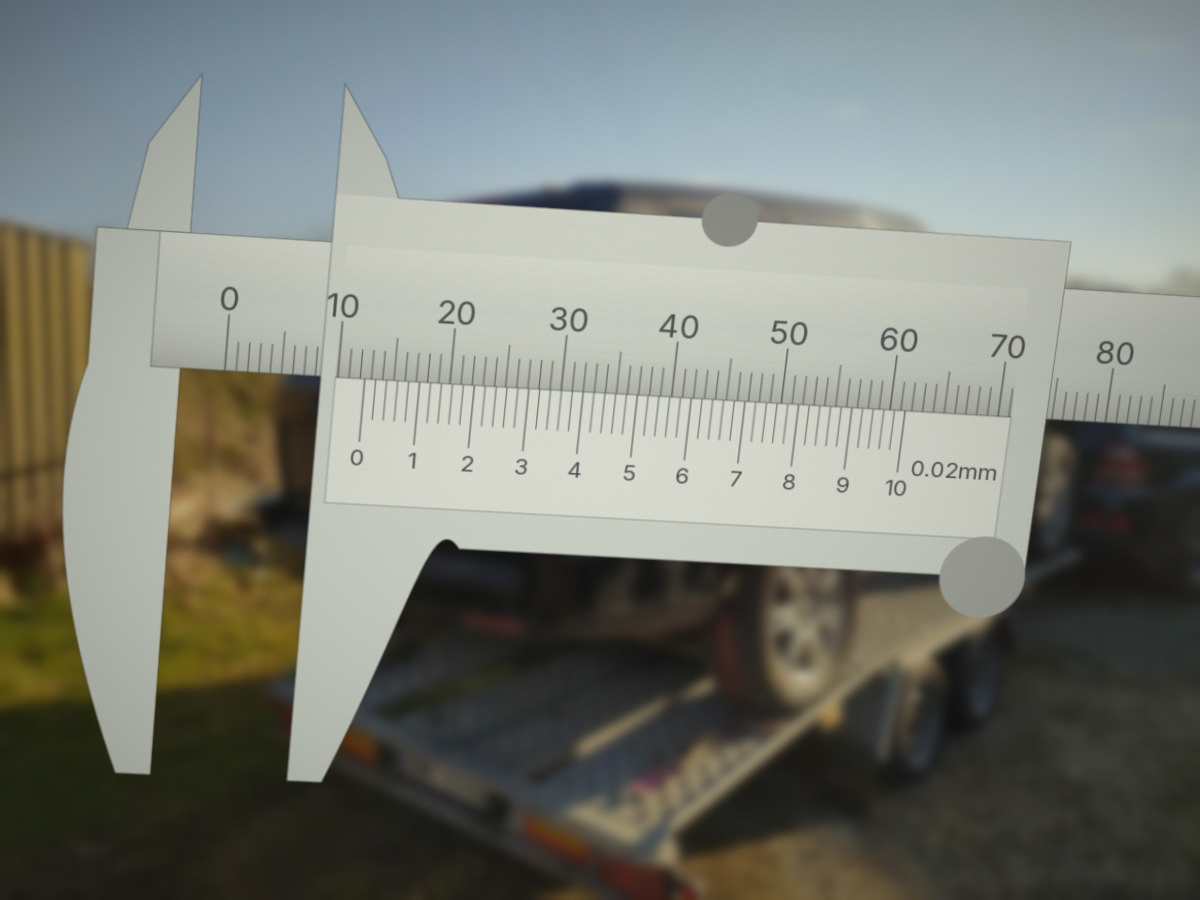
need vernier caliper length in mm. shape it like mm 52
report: mm 12.4
